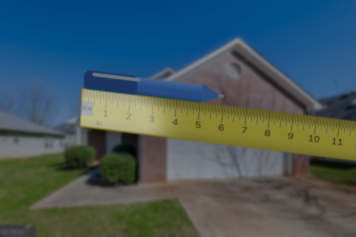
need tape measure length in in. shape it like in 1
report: in 6
